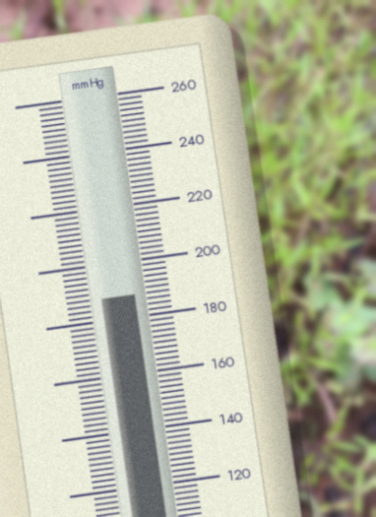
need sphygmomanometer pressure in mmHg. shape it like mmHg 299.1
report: mmHg 188
